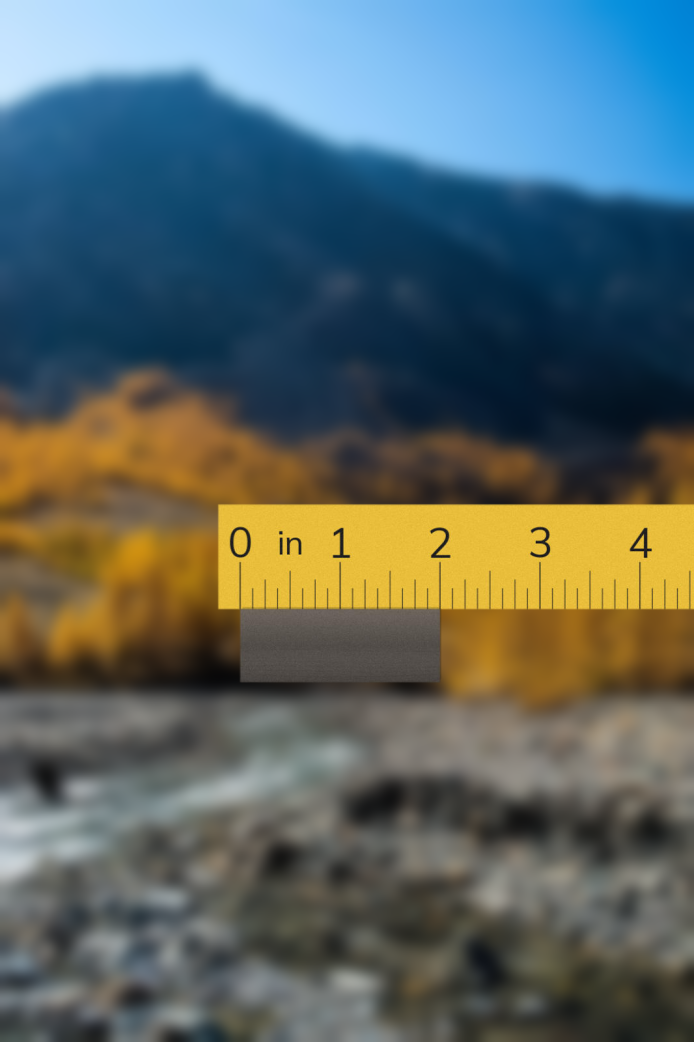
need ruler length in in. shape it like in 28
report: in 2
